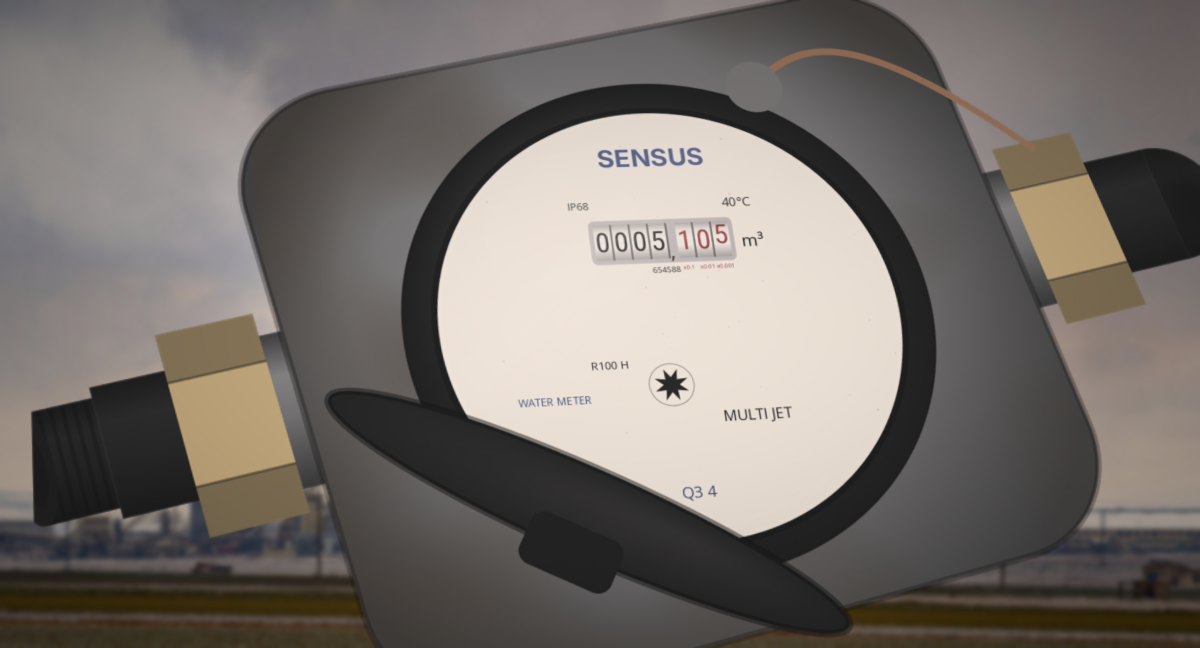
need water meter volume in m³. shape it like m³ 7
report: m³ 5.105
